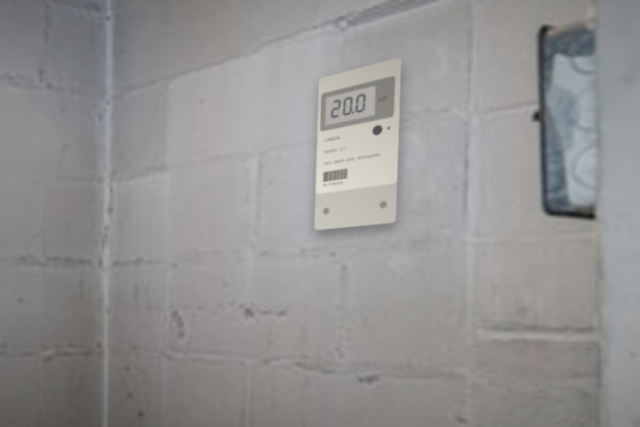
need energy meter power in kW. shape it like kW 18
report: kW 20.0
